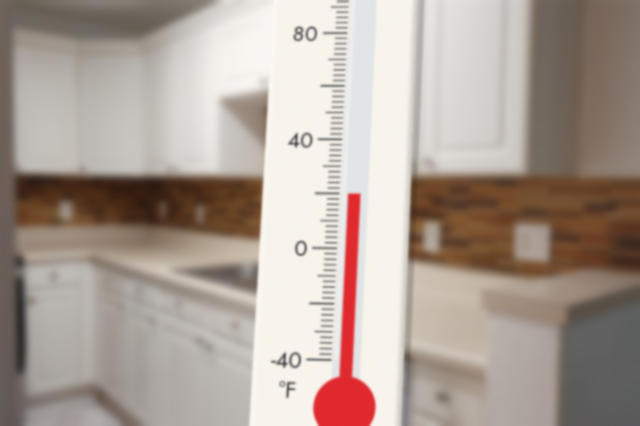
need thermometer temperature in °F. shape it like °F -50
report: °F 20
